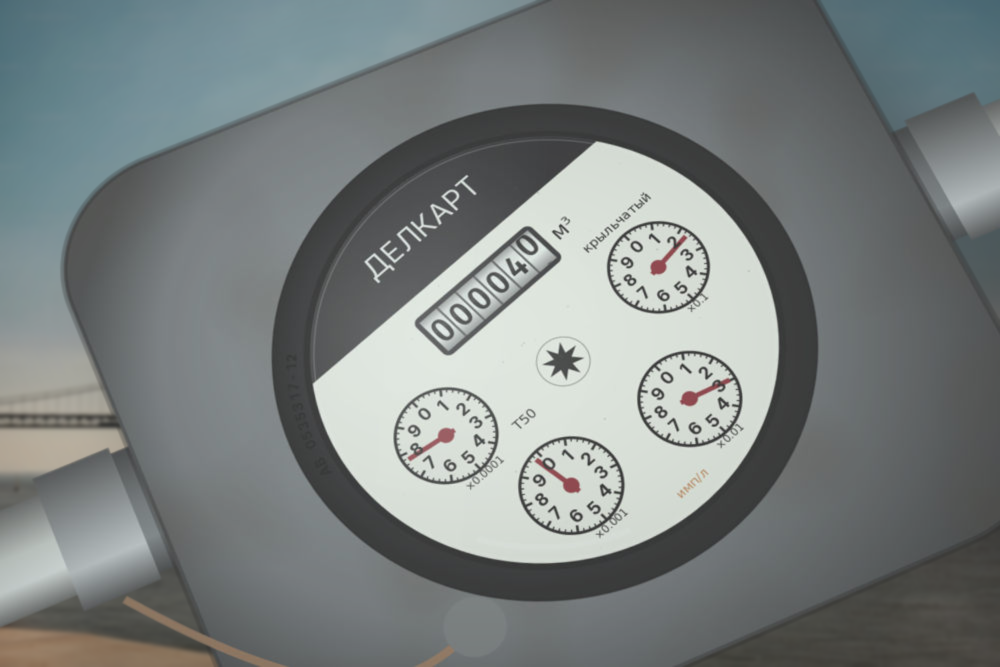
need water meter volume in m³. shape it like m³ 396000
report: m³ 40.2297
